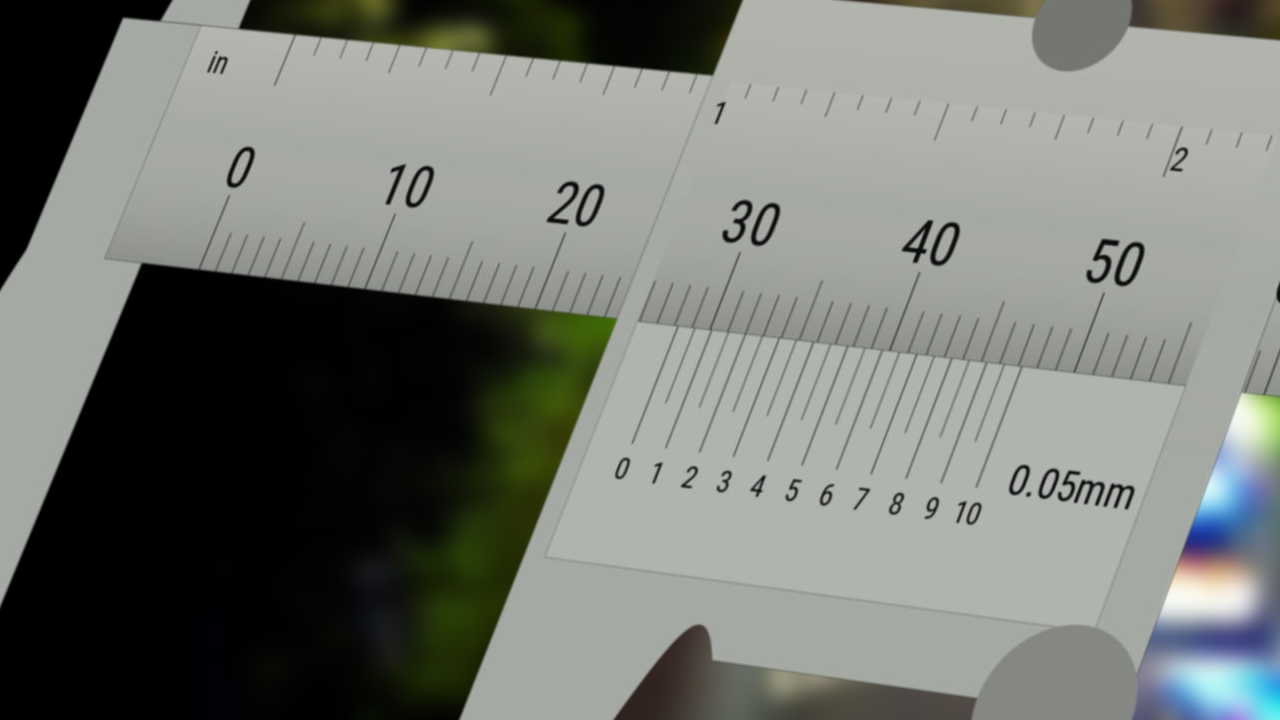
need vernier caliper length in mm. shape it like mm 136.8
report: mm 28.2
